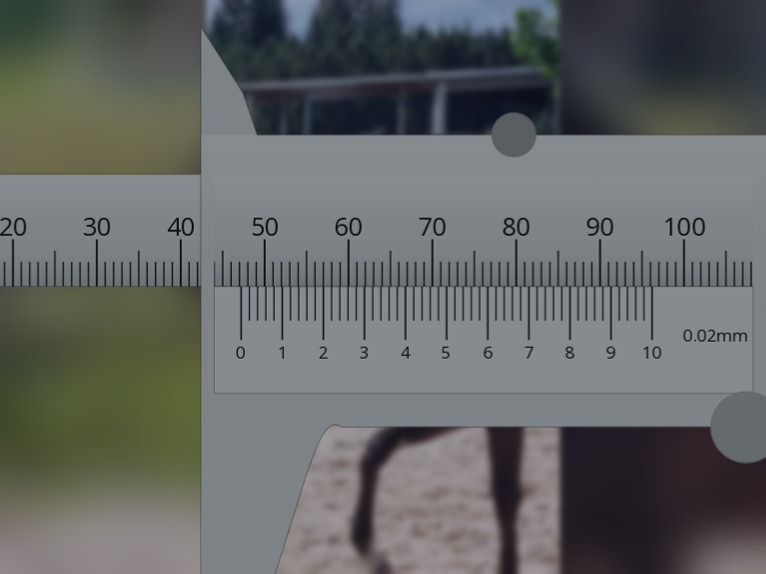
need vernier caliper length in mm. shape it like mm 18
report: mm 47.2
